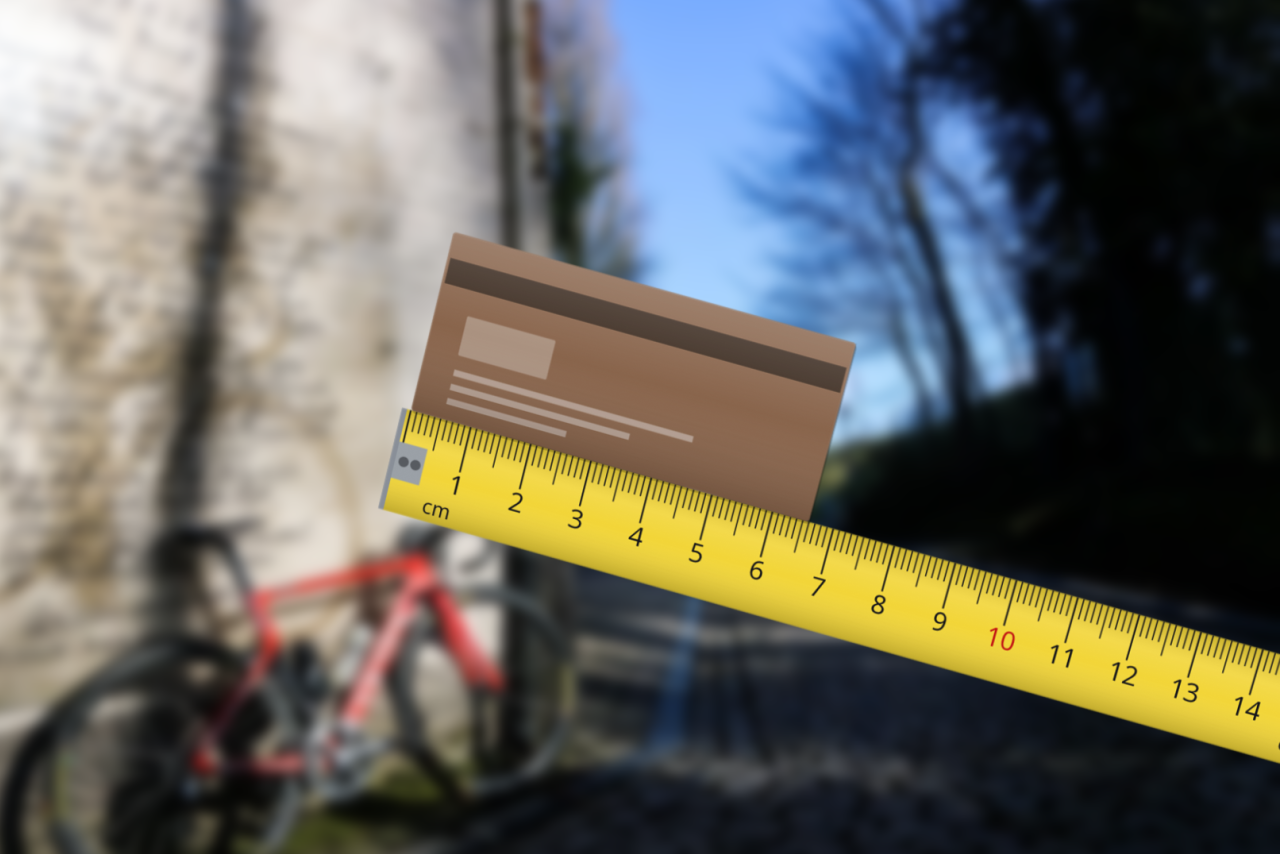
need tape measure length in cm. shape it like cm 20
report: cm 6.6
